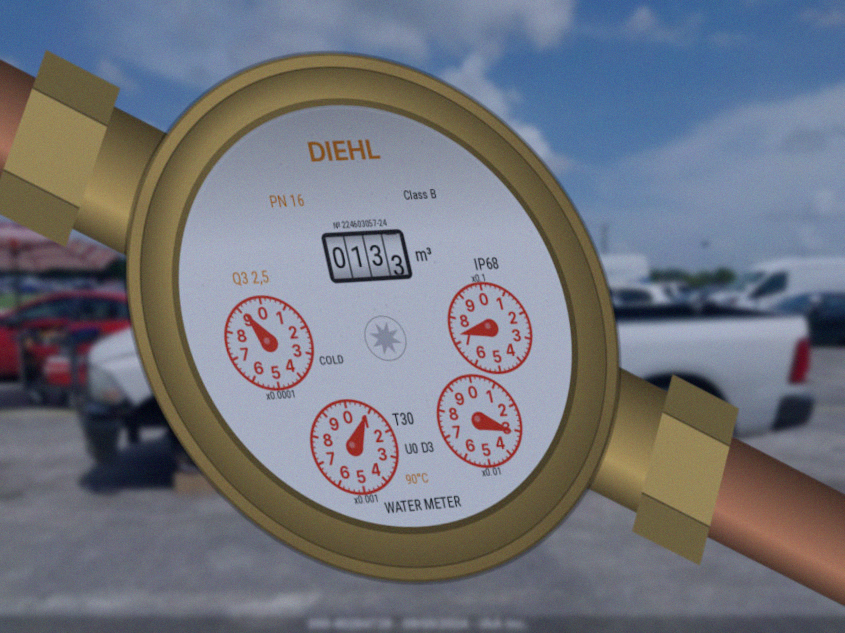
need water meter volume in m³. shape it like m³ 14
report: m³ 132.7309
